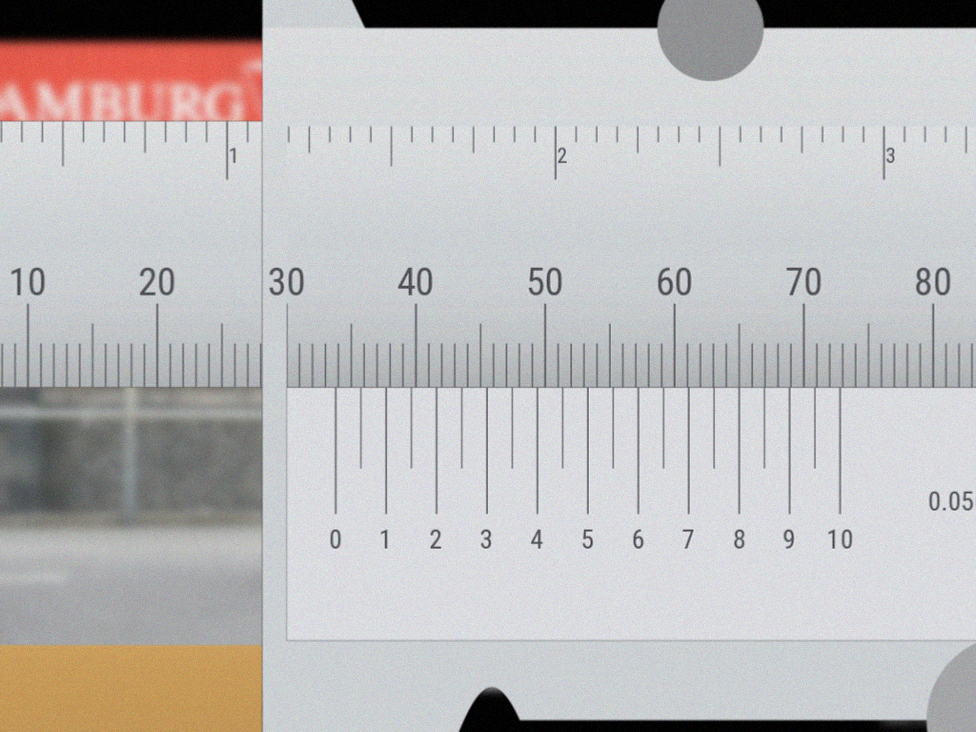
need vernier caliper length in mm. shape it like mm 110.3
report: mm 33.8
